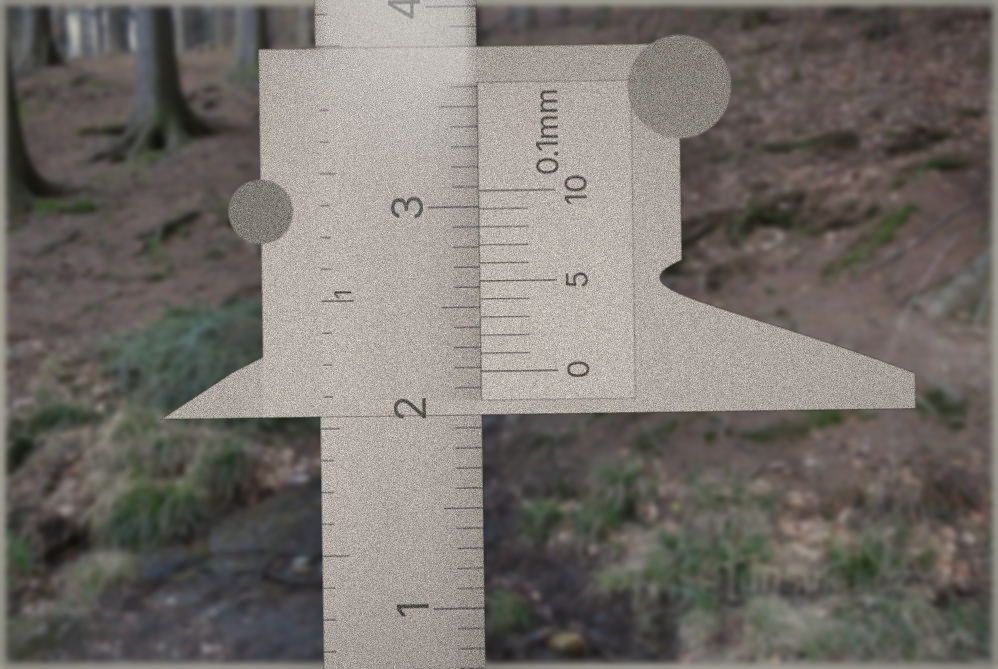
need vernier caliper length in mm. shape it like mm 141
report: mm 21.8
